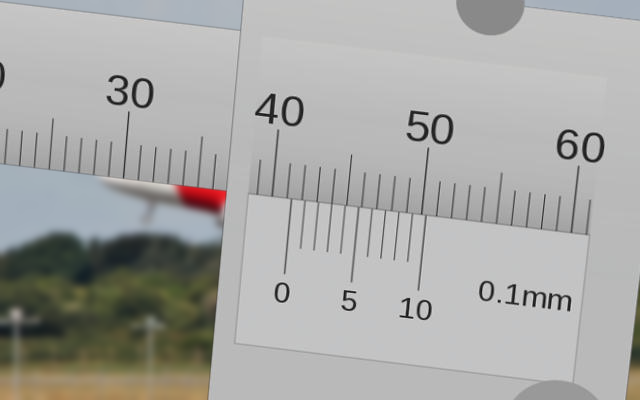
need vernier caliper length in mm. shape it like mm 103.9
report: mm 41.3
